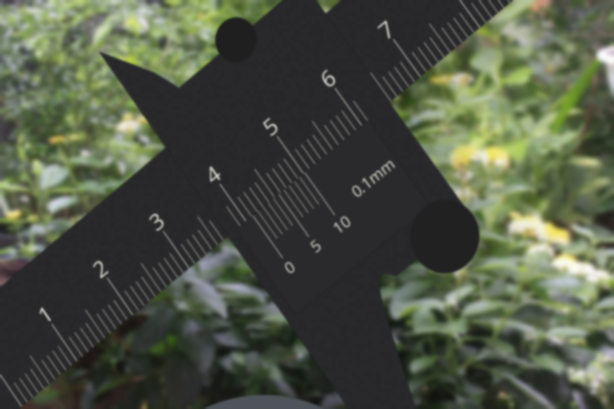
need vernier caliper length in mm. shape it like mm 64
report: mm 41.2
